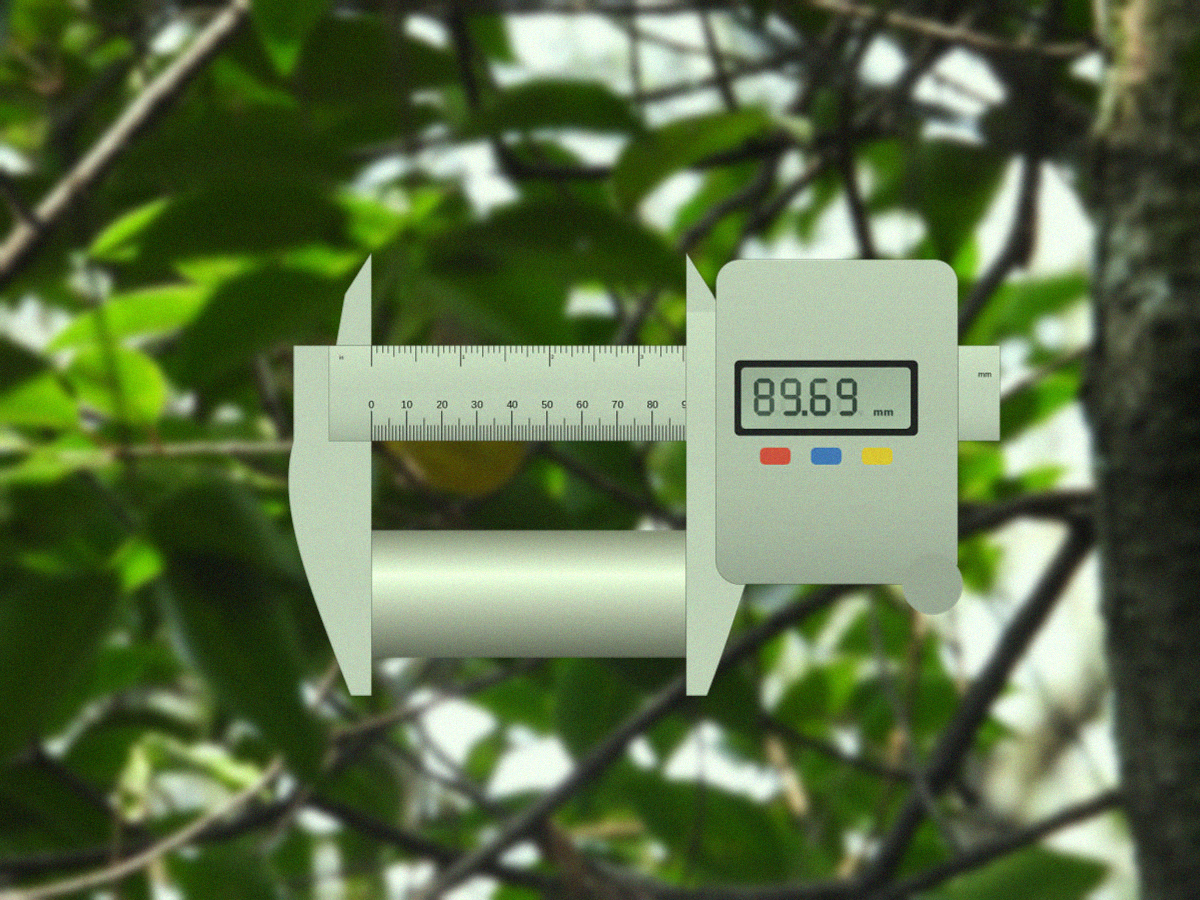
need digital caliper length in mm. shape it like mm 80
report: mm 89.69
